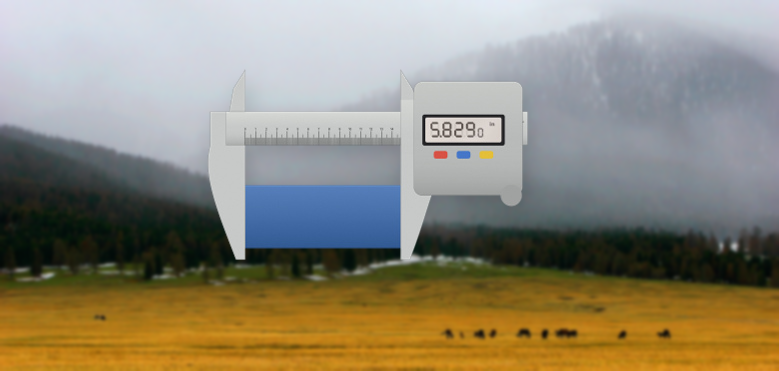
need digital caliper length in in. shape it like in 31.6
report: in 5.8290
